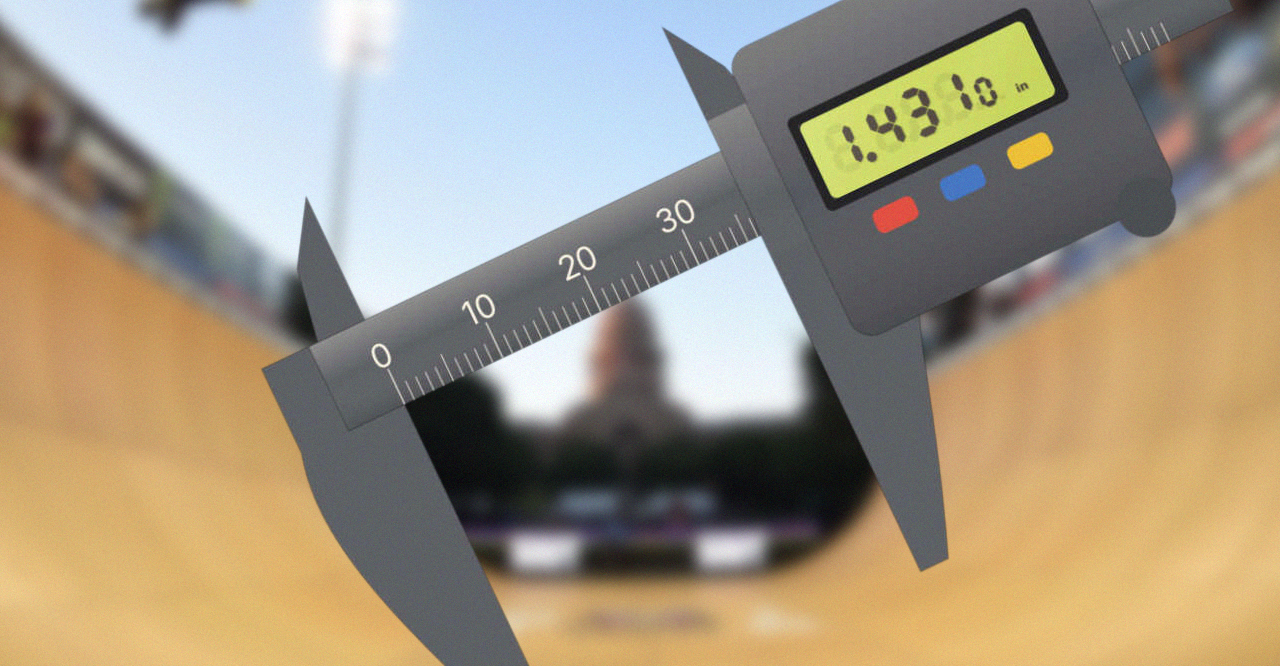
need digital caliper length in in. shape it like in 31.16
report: in 1.4310
